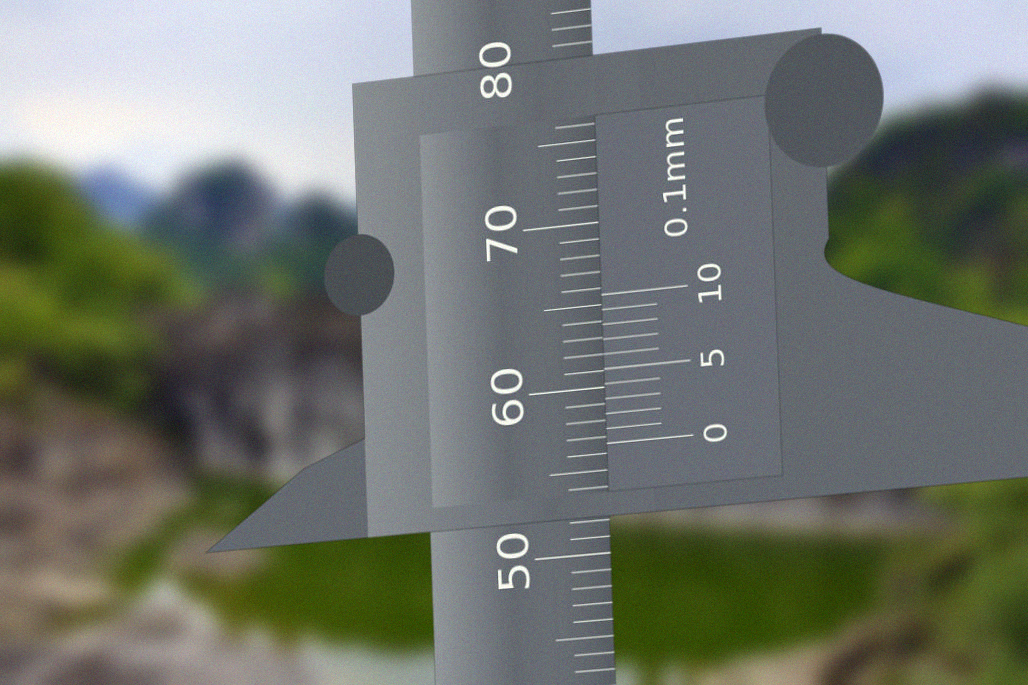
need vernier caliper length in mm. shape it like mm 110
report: mm 56.6
